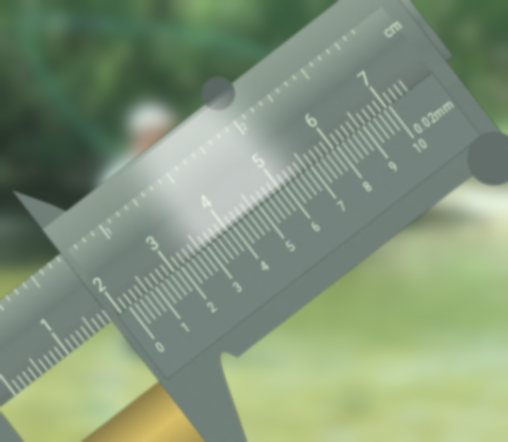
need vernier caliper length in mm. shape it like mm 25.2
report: mm 21.5
